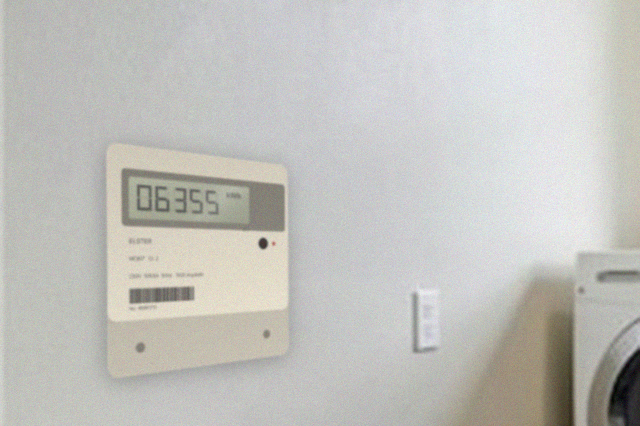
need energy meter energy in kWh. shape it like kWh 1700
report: kWh 6355
